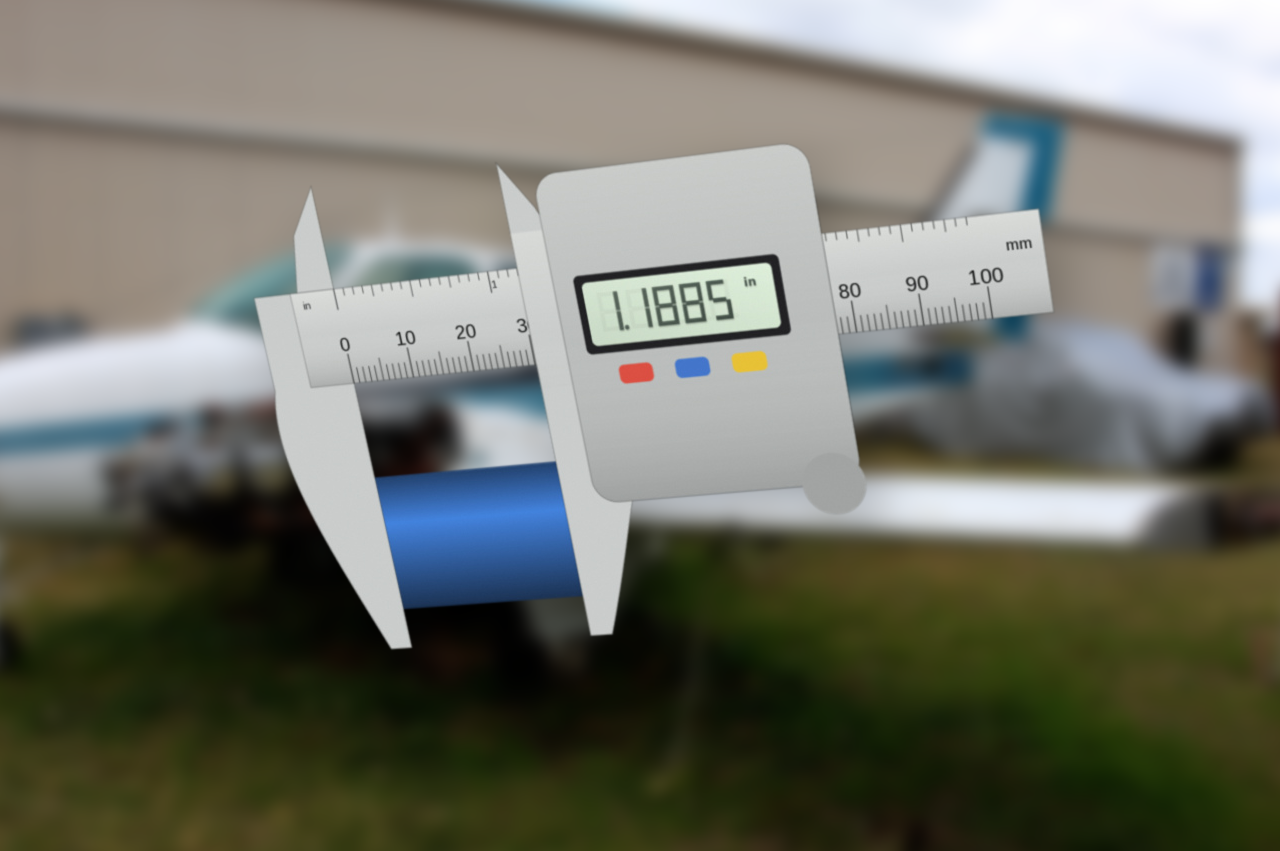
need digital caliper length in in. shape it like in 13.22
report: in 1.1885
